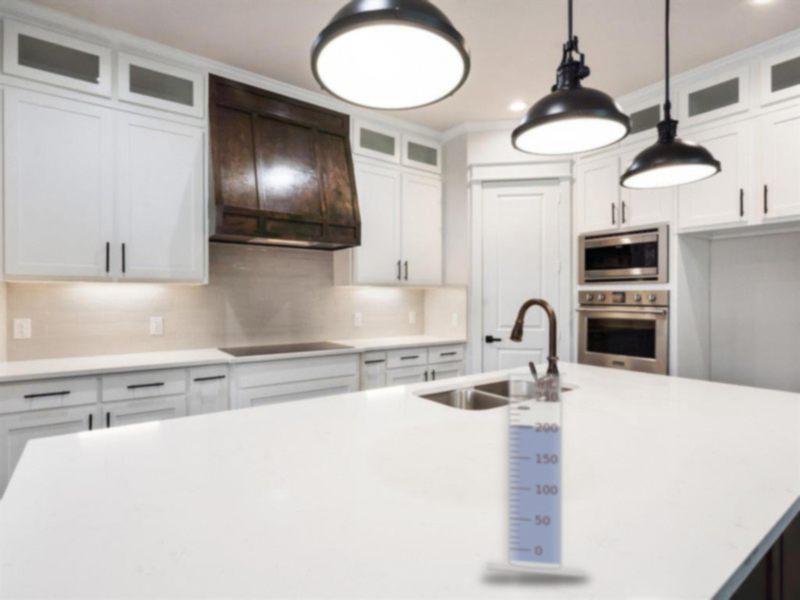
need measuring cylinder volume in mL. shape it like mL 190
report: mL 200
